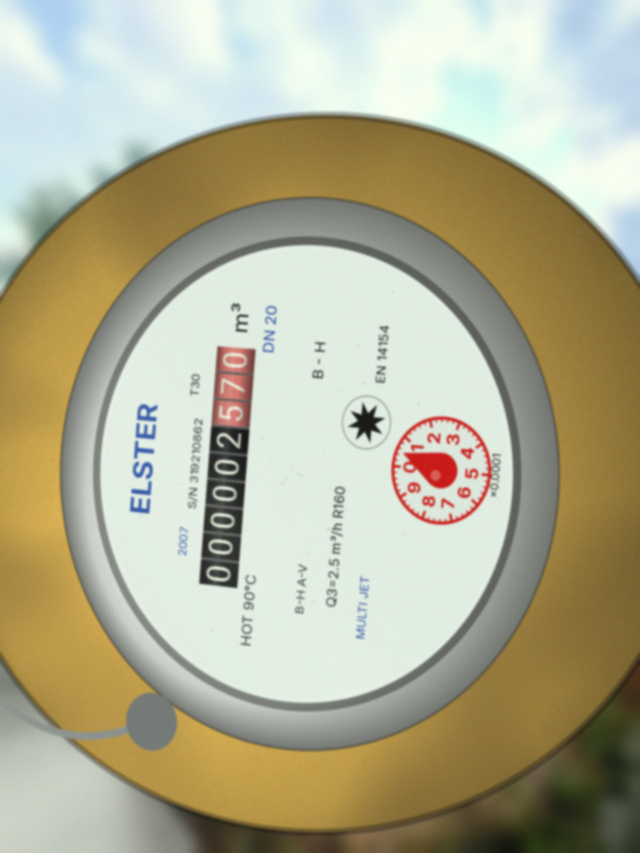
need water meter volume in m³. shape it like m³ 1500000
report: m³ 2.5700
